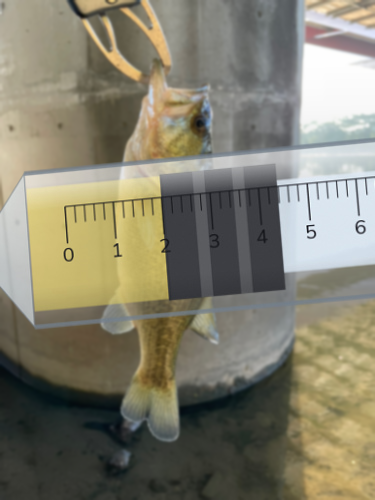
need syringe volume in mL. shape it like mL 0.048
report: mL 2
